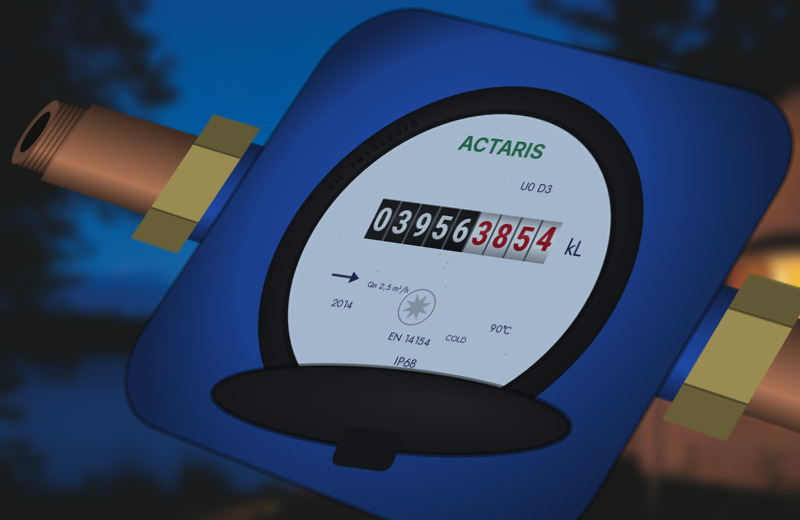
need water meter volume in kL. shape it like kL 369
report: kL 3956.3854
